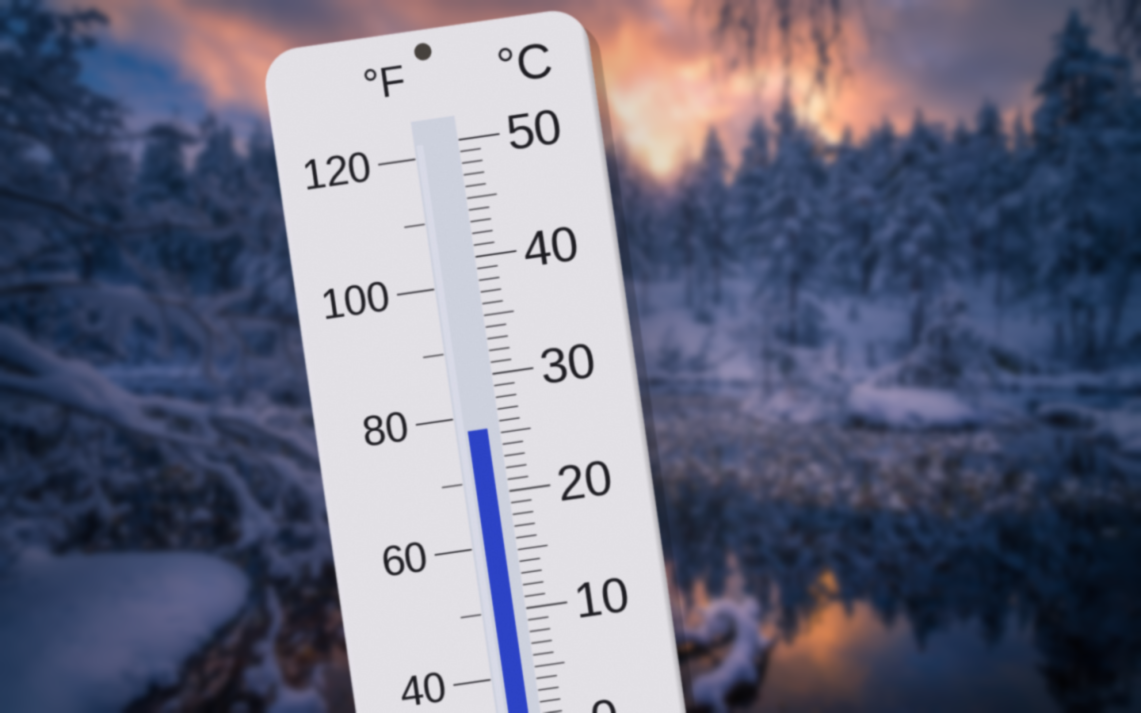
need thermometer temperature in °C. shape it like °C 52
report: °C 25.5
